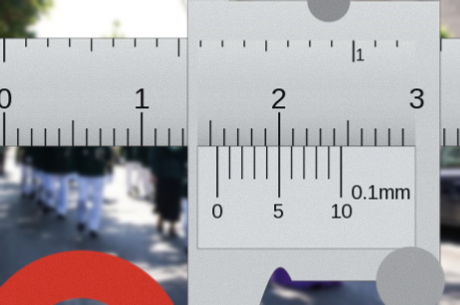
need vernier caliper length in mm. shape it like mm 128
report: mm 15.5
